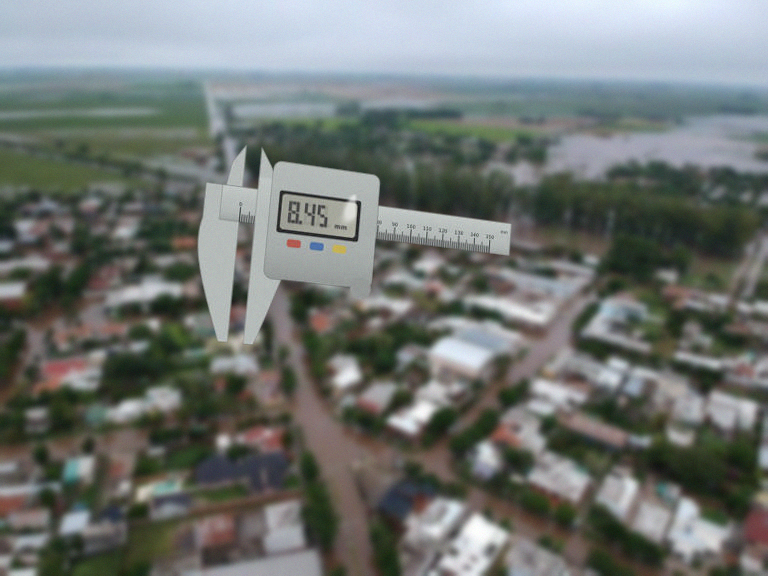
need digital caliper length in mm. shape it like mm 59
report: mm 8.45
